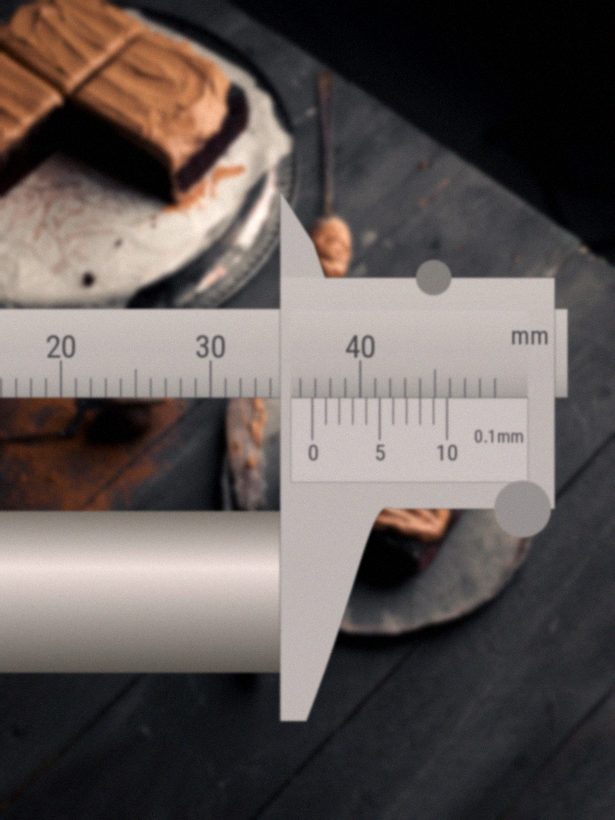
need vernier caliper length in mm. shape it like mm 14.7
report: mm 36.8
